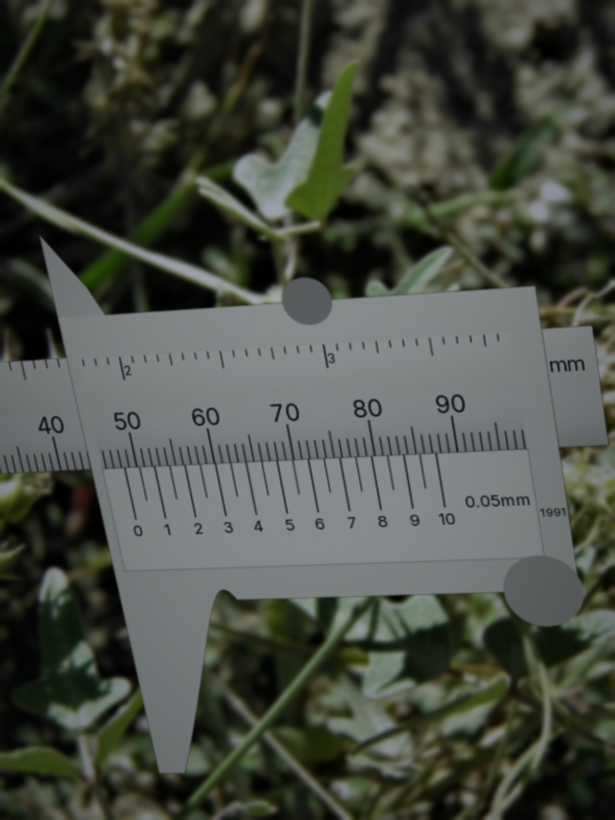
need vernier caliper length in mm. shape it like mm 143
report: mm 48.4
